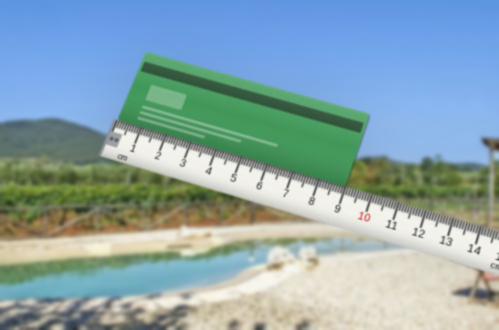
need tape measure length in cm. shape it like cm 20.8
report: cm 9
